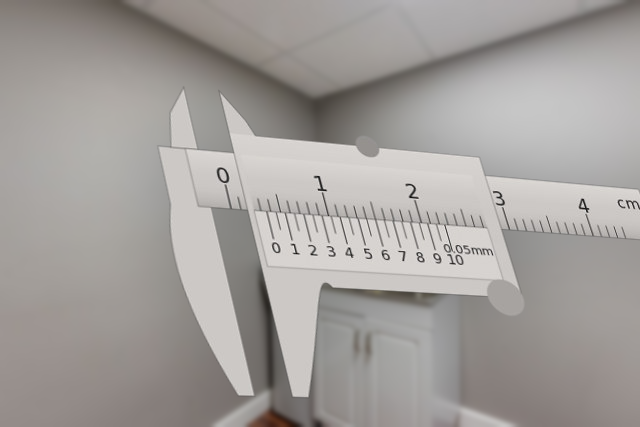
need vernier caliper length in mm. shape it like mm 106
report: mm 3.6
